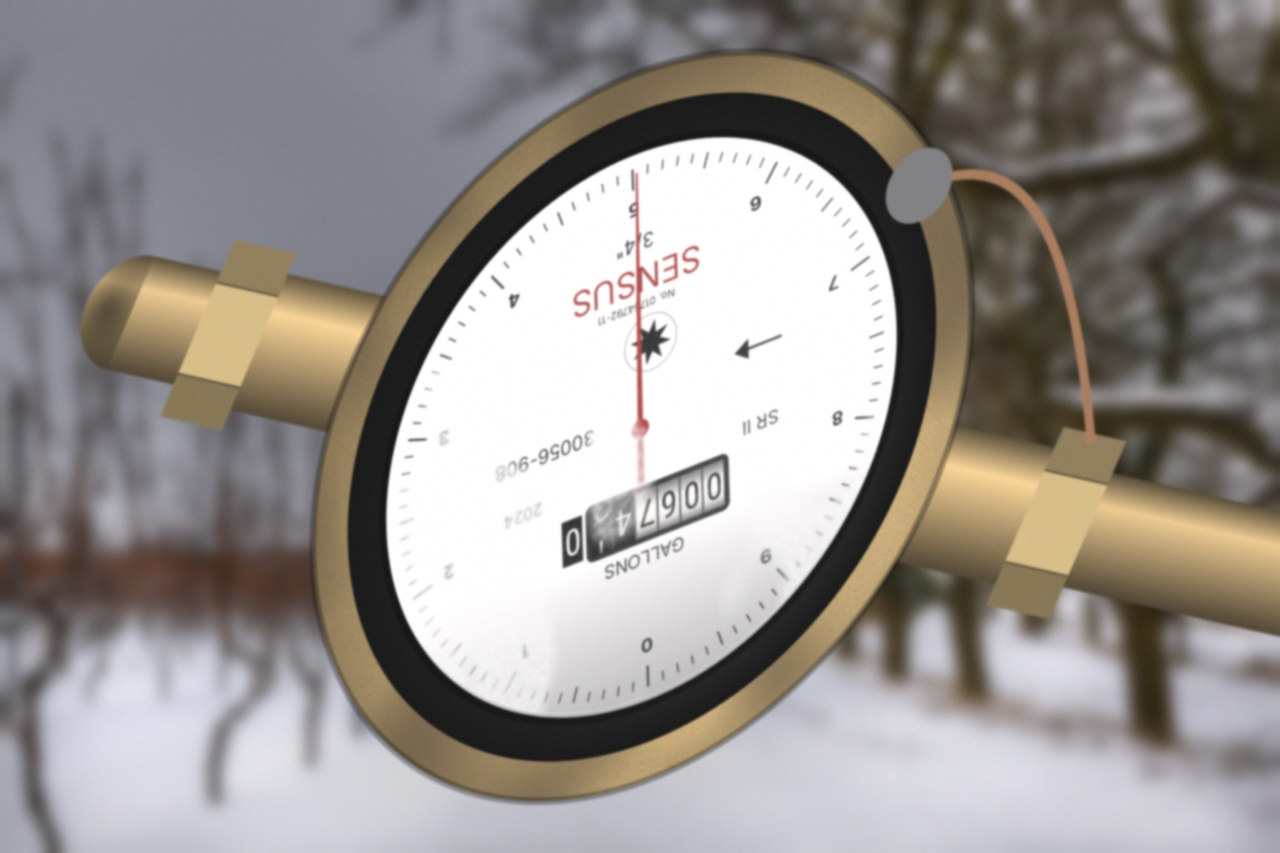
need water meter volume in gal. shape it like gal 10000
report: gal 67415.0
